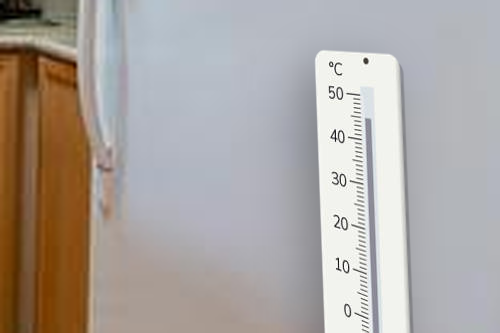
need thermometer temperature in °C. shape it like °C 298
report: °C 45
